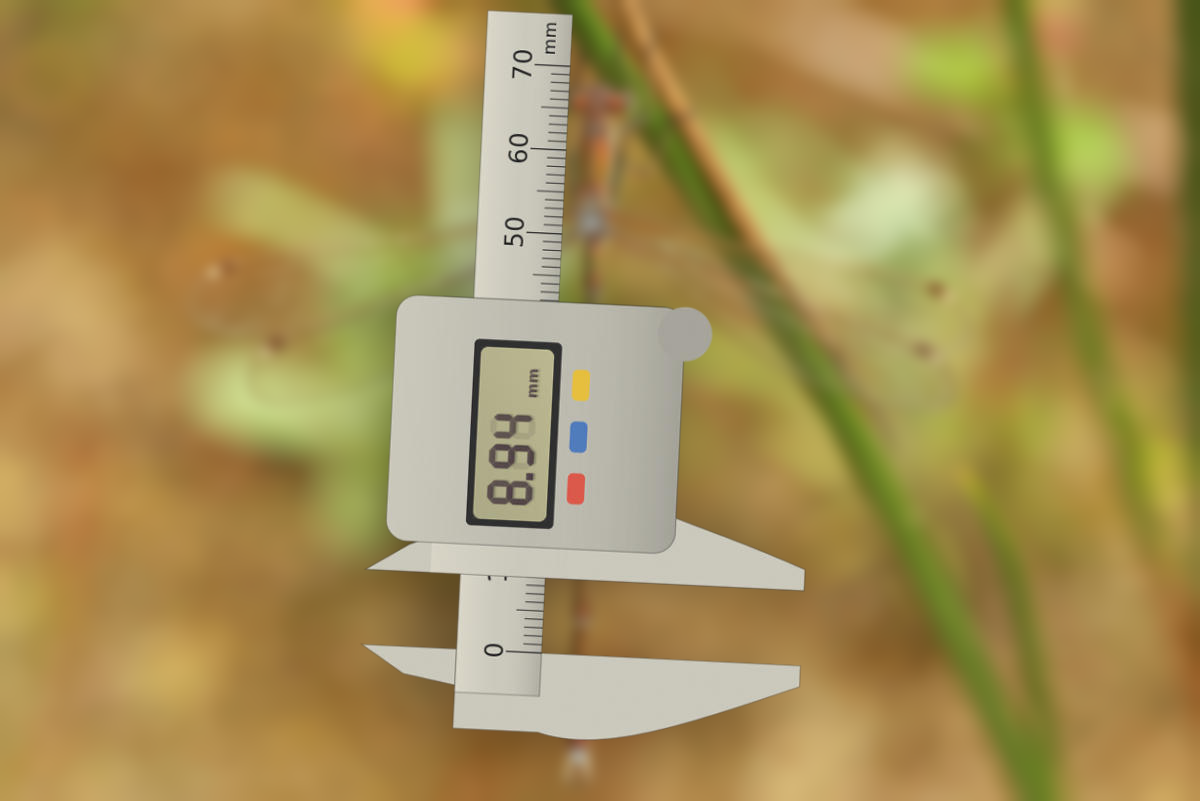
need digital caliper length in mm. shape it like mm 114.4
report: mm 8.94
